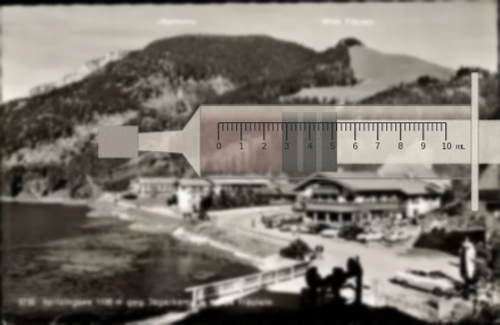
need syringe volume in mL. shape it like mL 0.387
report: mL 2.8
